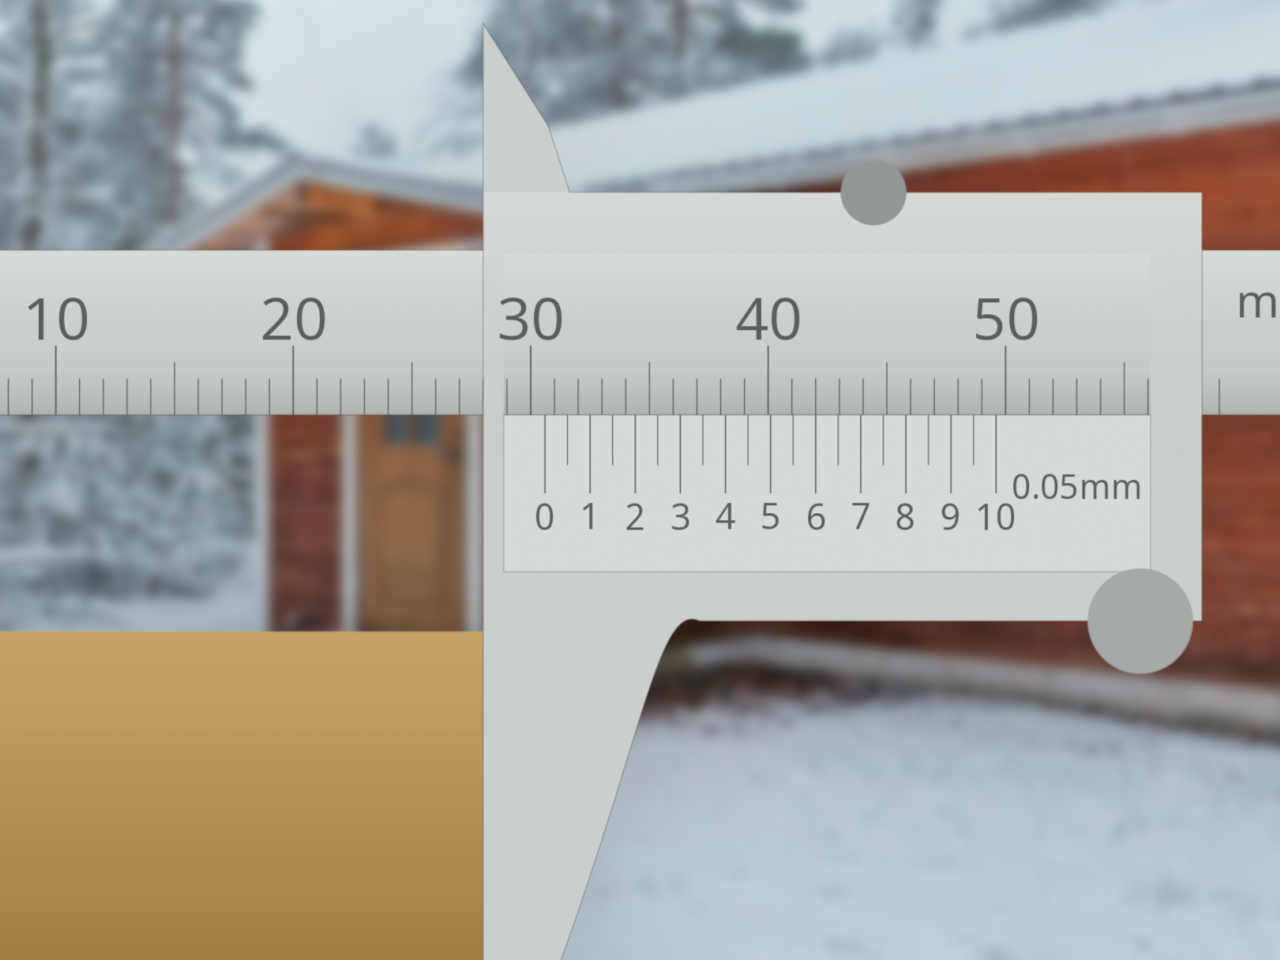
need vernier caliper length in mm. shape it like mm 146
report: mm 30.6
